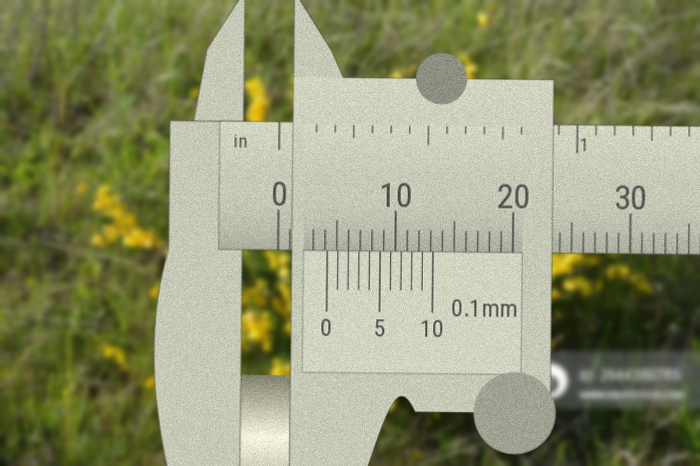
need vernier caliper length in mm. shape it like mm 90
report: mm 4.2
